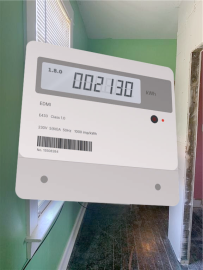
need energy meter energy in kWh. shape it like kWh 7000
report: kWh 2130
